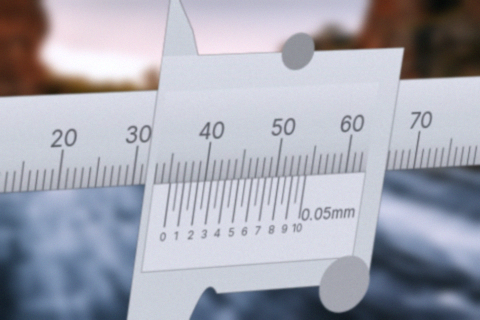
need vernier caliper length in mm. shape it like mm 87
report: mm 35.2
